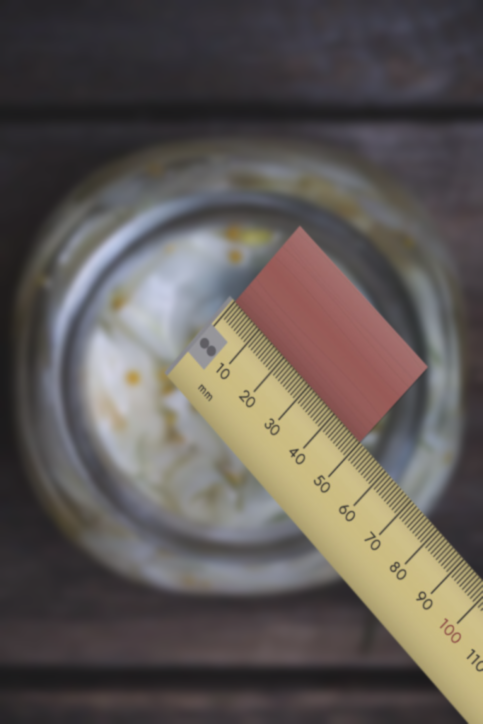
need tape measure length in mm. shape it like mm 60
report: mm 50
